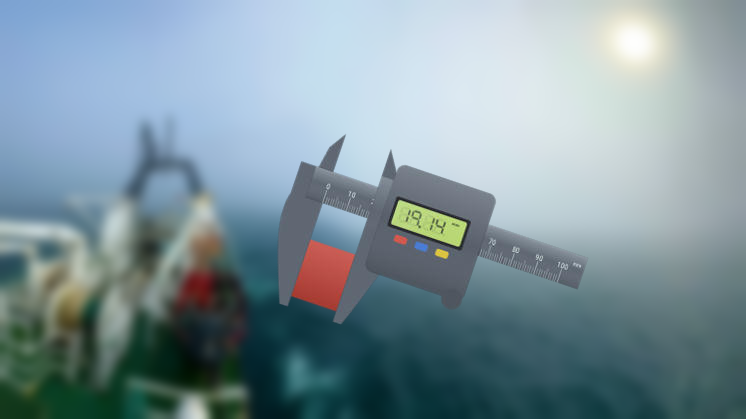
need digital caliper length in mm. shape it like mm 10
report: mm 19.14
